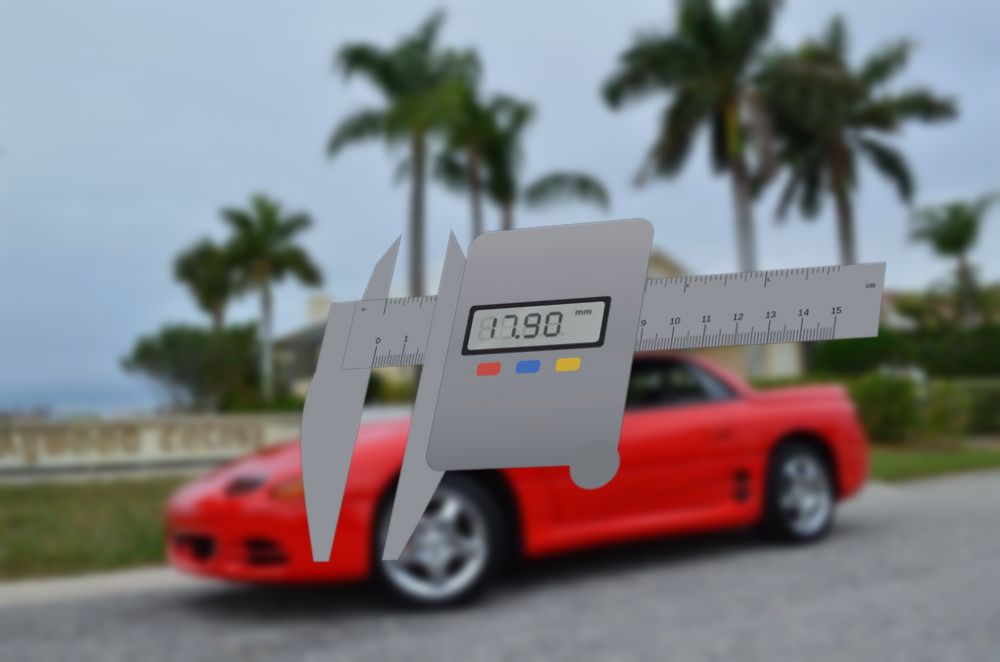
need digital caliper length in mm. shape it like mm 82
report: mm 17.90
